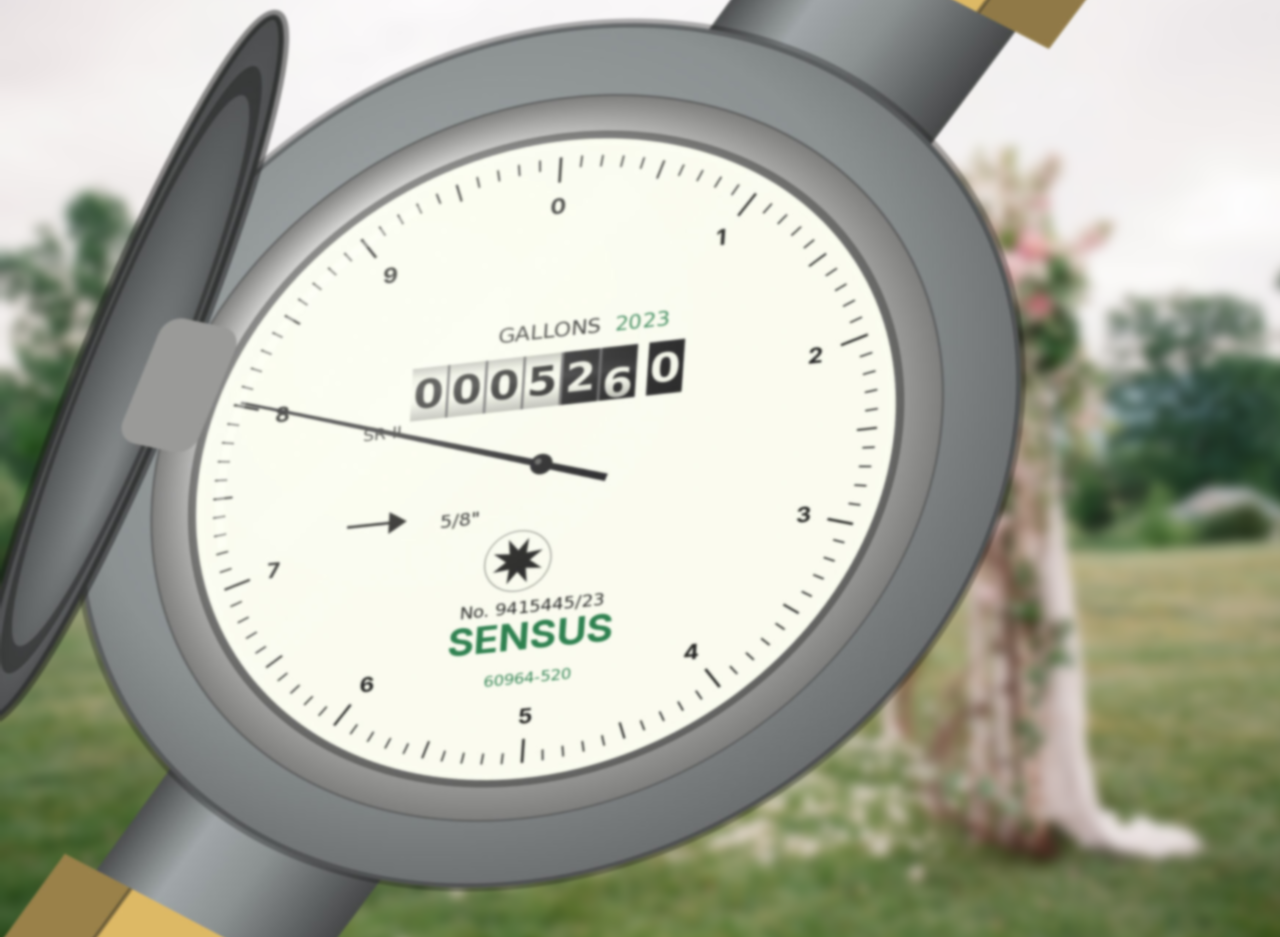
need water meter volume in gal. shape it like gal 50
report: gal 5258.0
